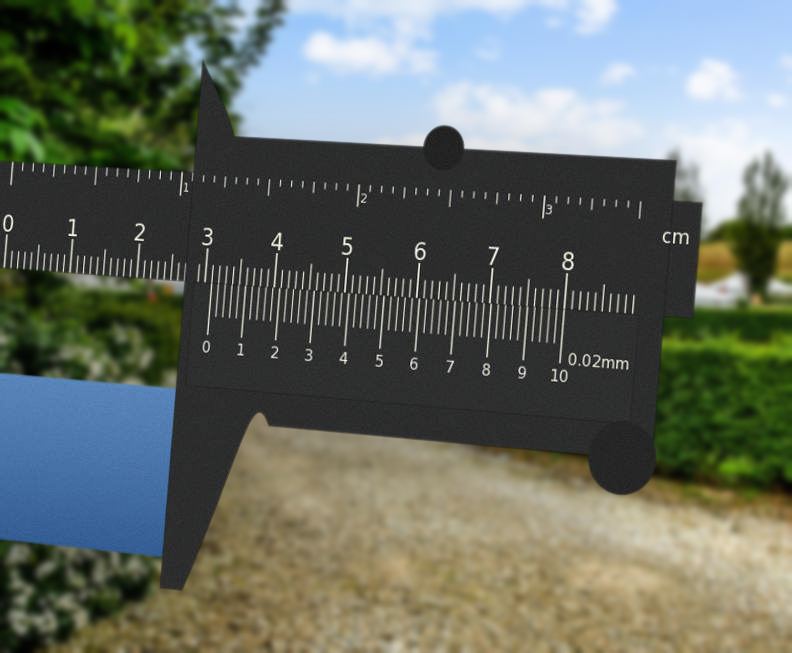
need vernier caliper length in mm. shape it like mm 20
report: mm 31.0
